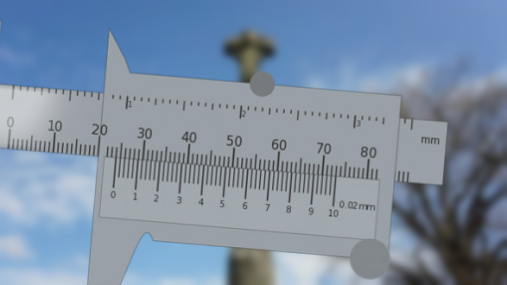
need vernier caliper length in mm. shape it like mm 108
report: mm 24.0
